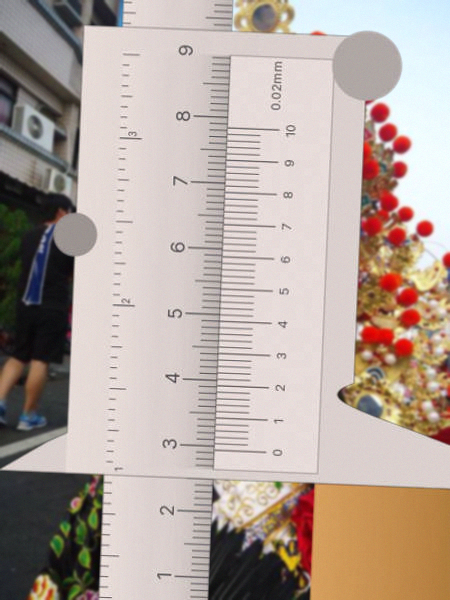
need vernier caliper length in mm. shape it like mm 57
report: mm 29.4
